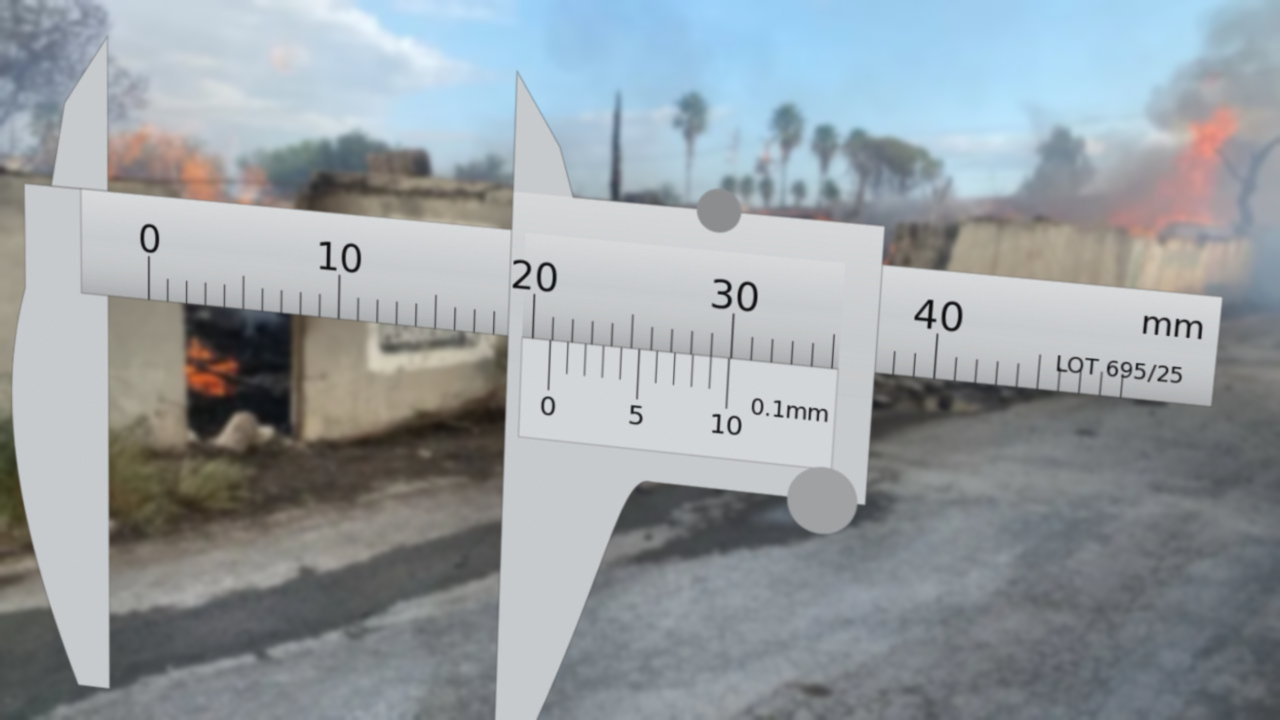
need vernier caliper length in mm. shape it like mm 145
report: mm 20.9
